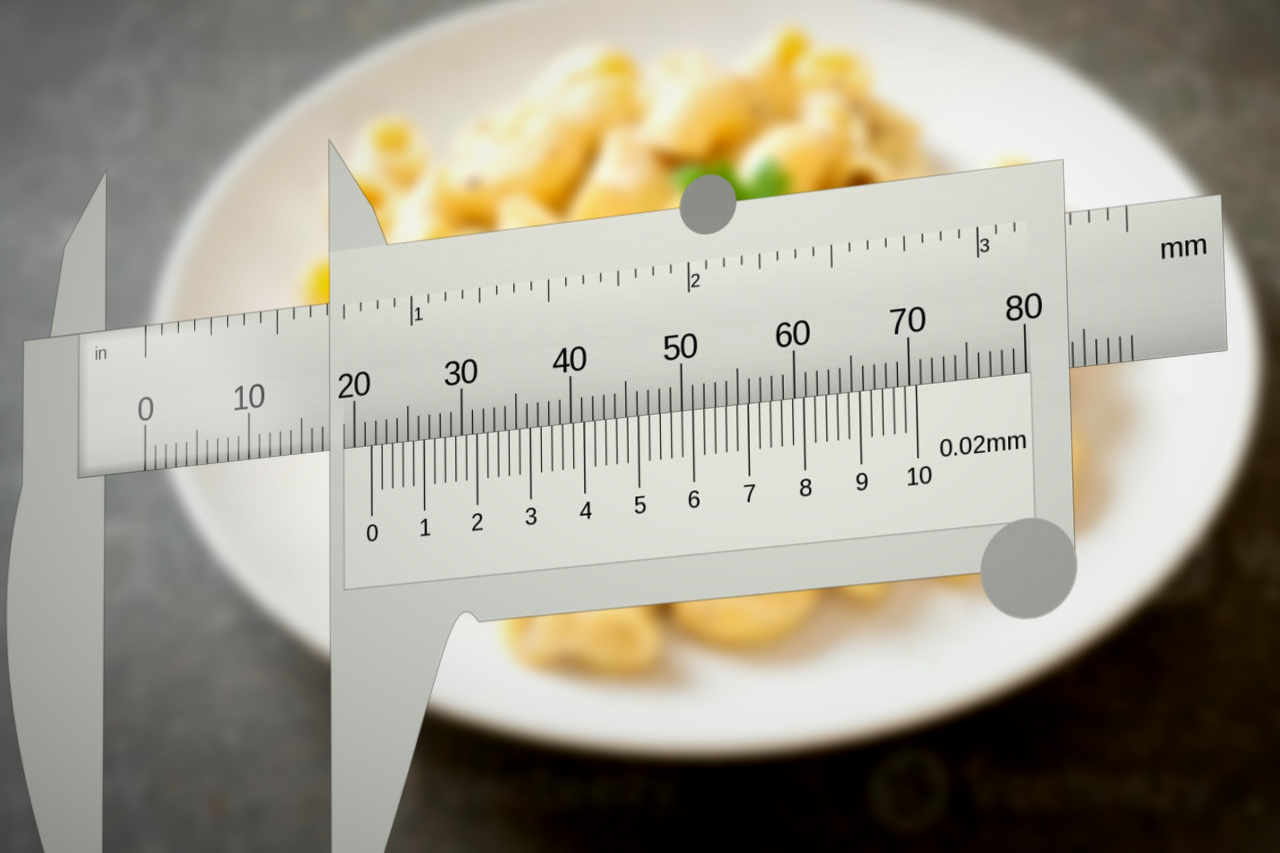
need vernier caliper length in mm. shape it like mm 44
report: mm 21.6
